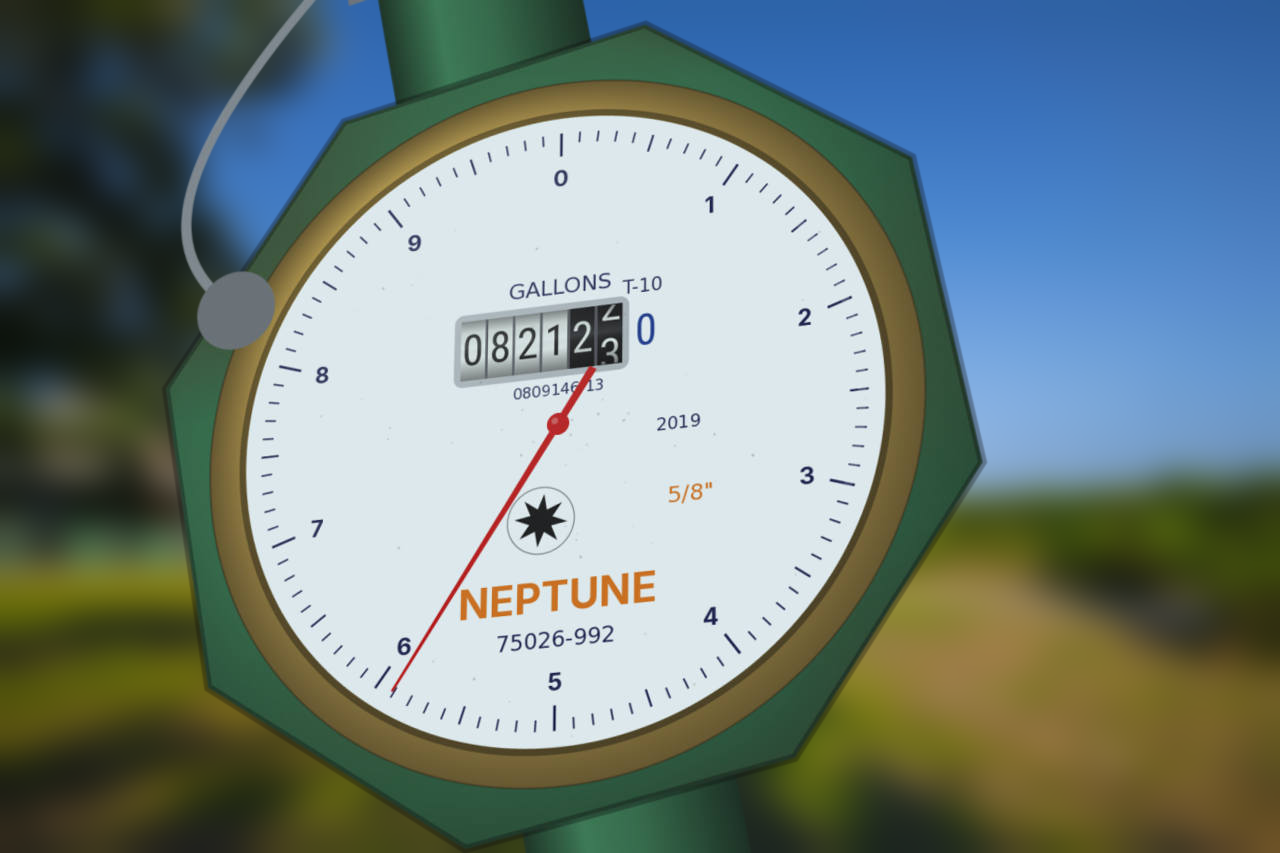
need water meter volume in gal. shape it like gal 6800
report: gal 821225.9
